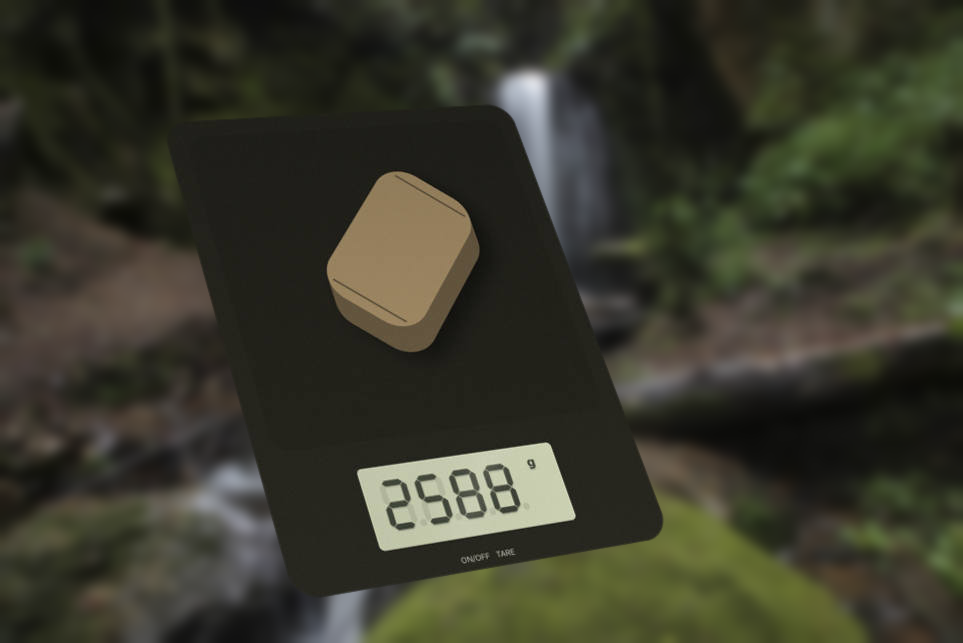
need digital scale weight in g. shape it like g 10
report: g 2588
